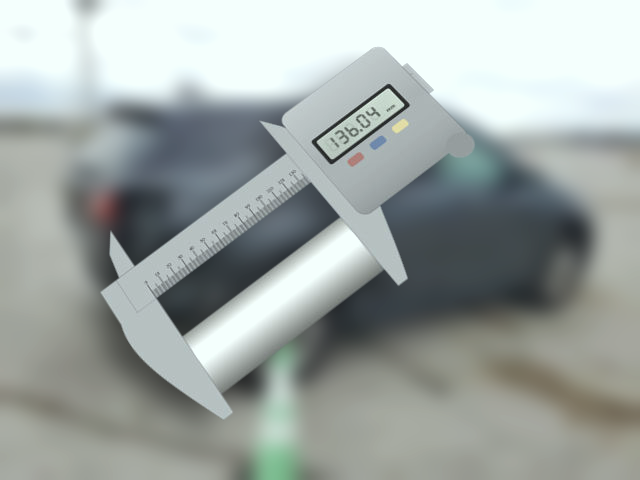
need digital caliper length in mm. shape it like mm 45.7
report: mm 136.04
